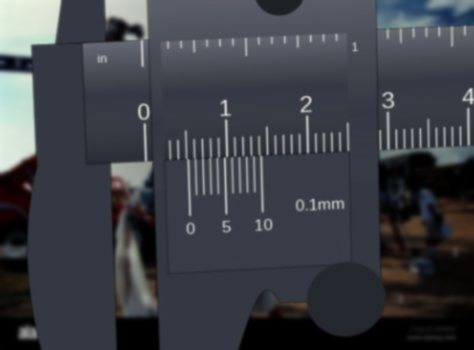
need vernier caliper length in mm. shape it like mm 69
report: mm 5.2
